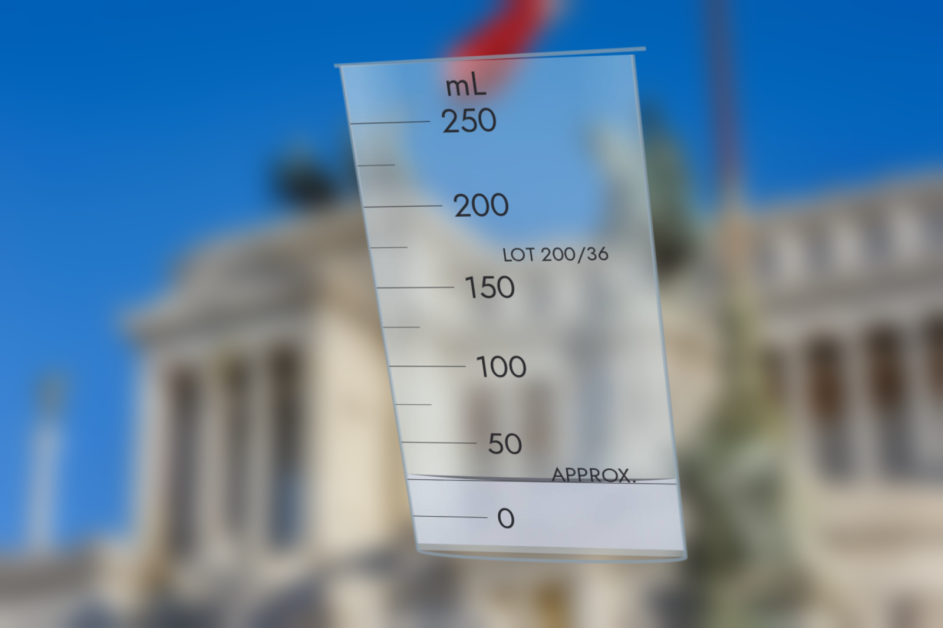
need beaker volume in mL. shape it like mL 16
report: mL 25
